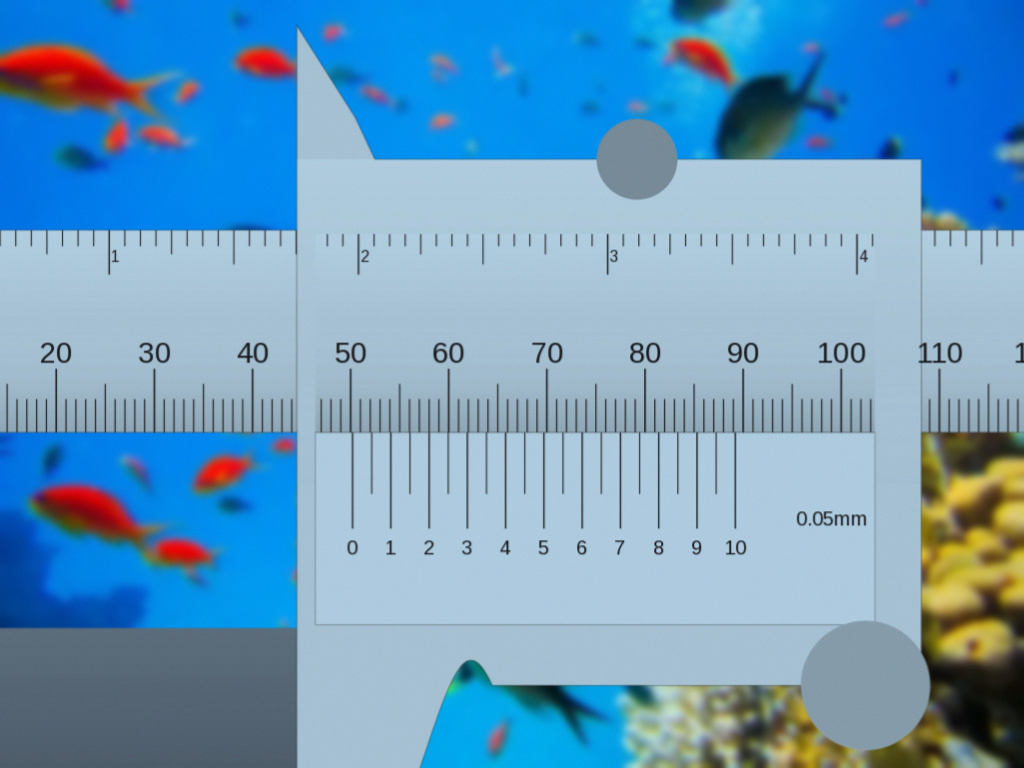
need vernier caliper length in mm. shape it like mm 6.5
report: mm 50.2
